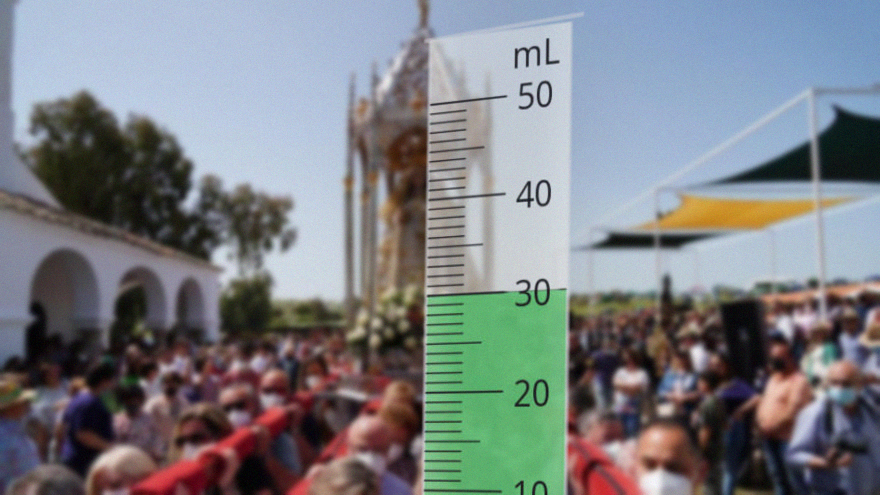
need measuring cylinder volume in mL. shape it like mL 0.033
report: mL 30
